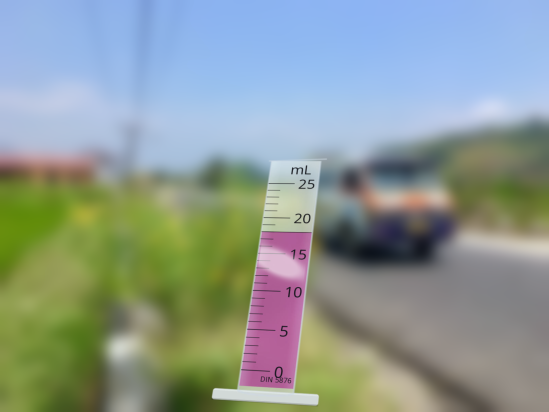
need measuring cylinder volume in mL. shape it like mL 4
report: mL 18
